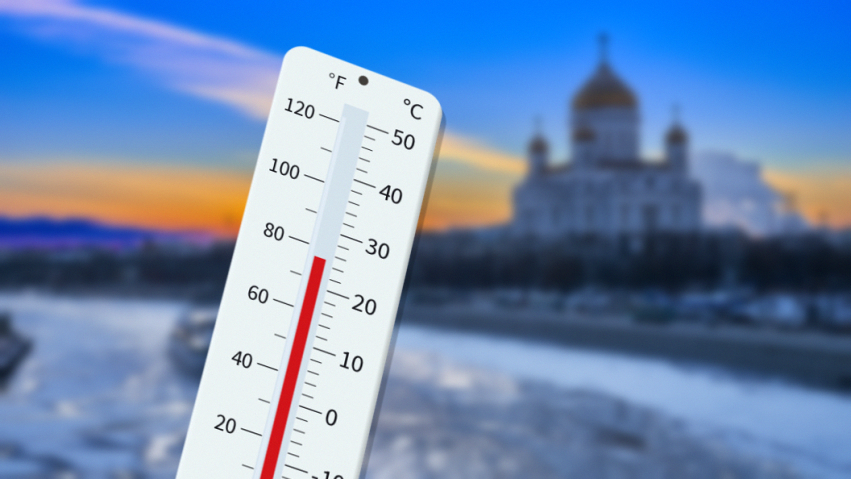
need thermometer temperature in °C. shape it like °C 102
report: °C 25
